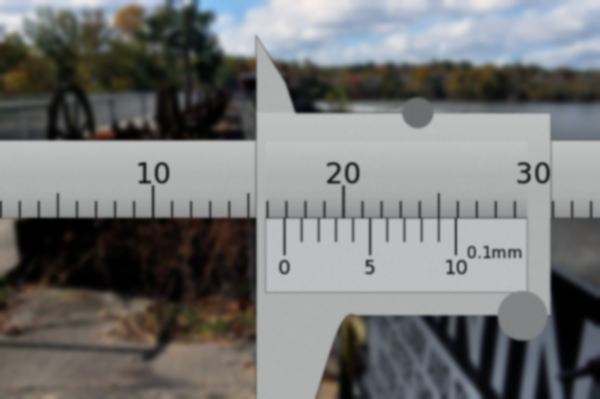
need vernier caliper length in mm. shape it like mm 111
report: mm 16.9
